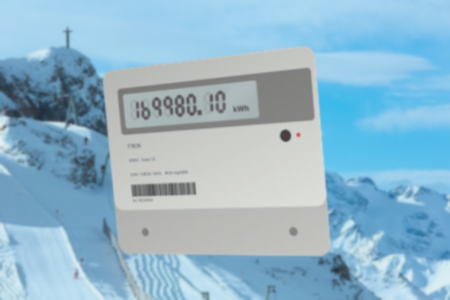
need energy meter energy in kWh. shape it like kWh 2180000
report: kWh 169980.10
